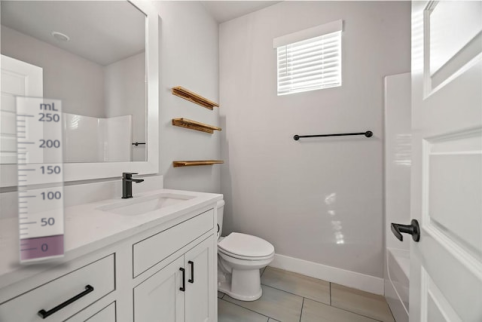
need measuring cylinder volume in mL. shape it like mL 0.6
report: mL 20
